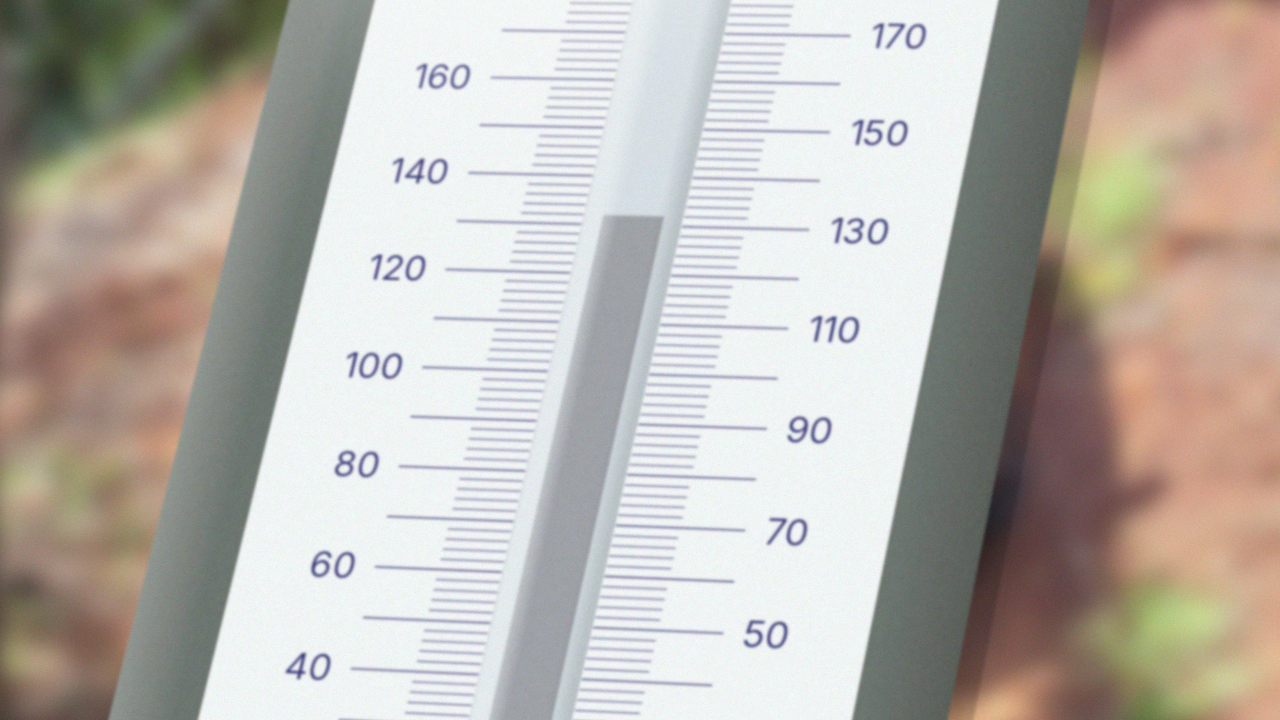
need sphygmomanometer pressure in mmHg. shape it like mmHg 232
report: mmHg 132
